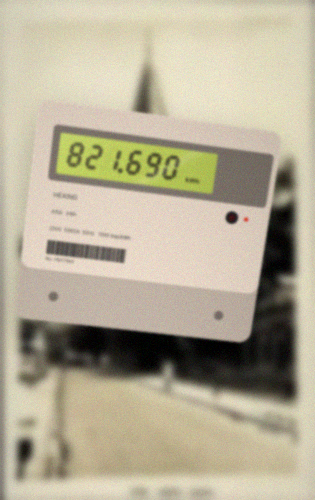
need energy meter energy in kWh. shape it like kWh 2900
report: kWh 821.690
